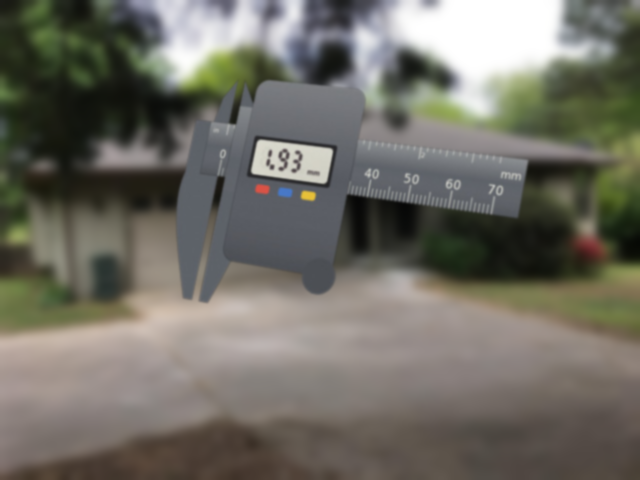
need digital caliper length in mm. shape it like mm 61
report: mm 1.93
